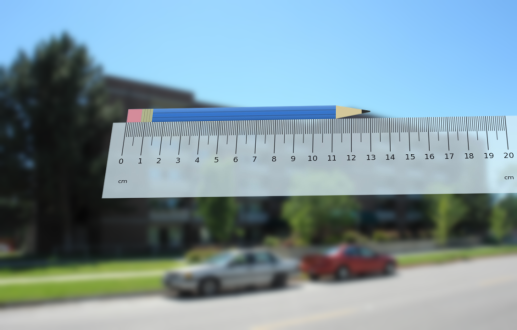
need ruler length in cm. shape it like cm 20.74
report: cm 13
